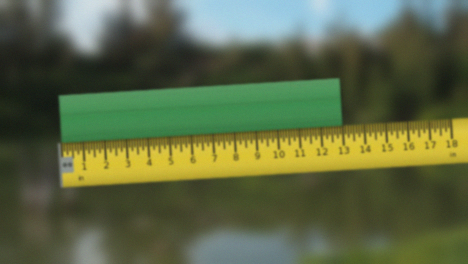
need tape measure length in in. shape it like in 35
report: in 13
